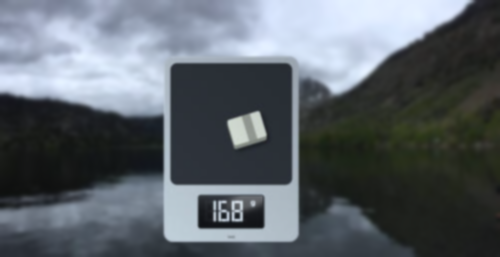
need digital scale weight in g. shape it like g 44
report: g 168
